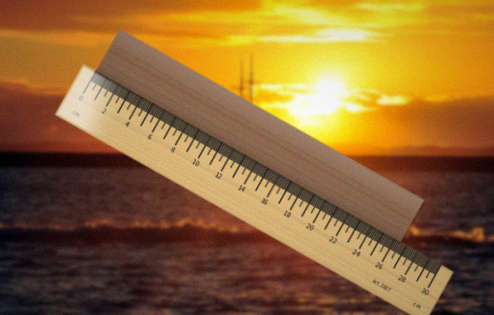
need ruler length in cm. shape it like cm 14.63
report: cm 26.5
